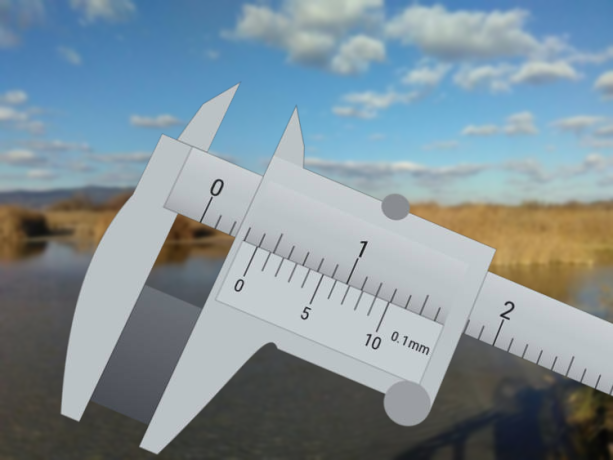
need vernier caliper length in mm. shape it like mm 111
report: mm 3.9
